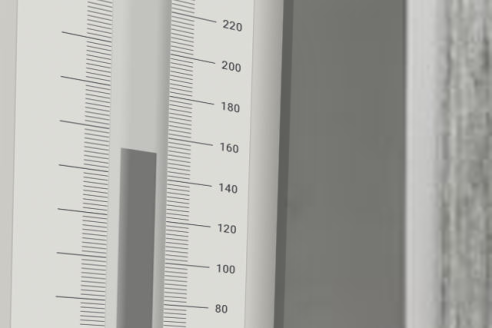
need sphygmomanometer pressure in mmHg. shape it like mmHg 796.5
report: mmHg 152
